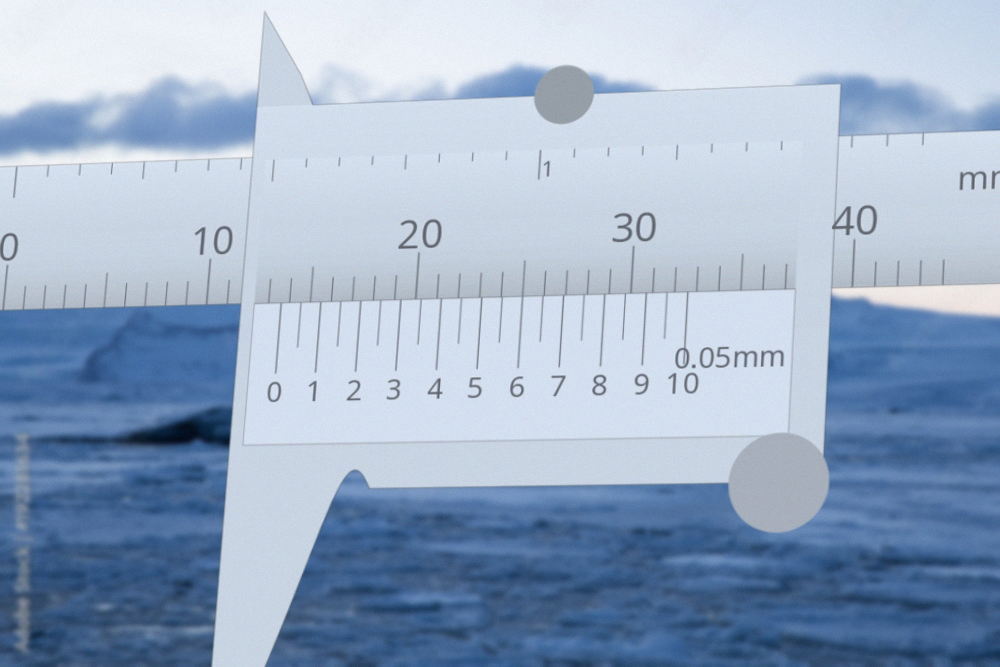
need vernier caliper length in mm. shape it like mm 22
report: mm 13.6
